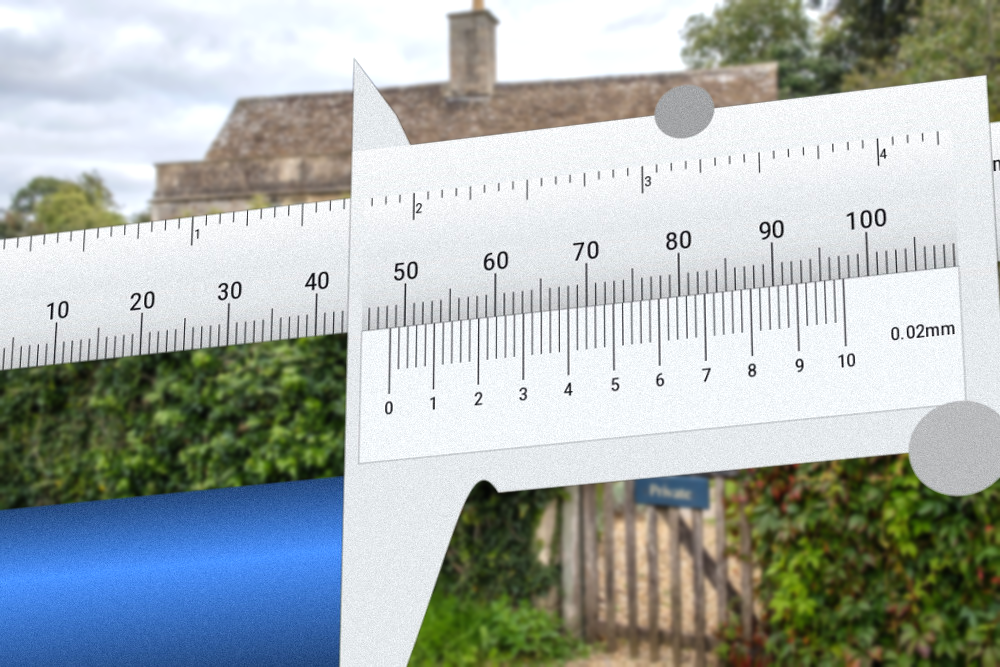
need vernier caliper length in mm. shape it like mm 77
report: mm 48.4
